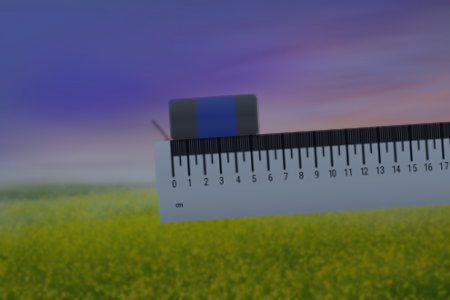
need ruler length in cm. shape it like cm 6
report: cm 5.5
